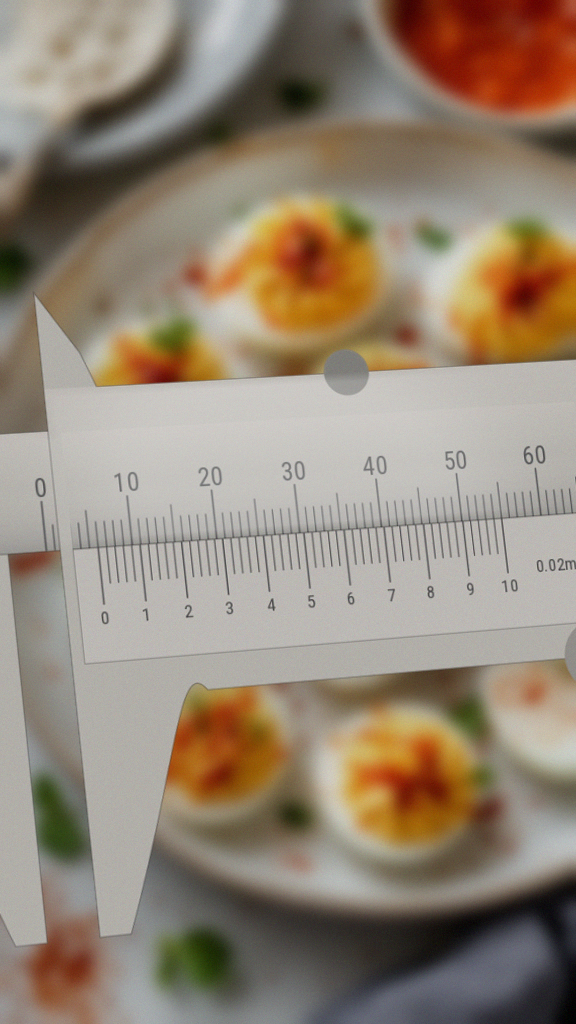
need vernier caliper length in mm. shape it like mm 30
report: mm 6.0
